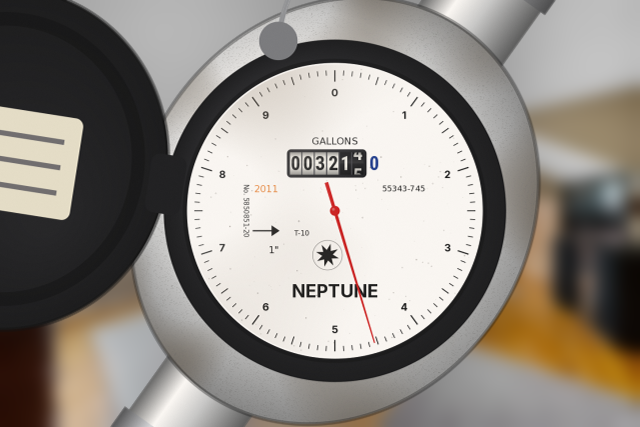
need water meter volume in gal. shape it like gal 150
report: gal 32144.5
